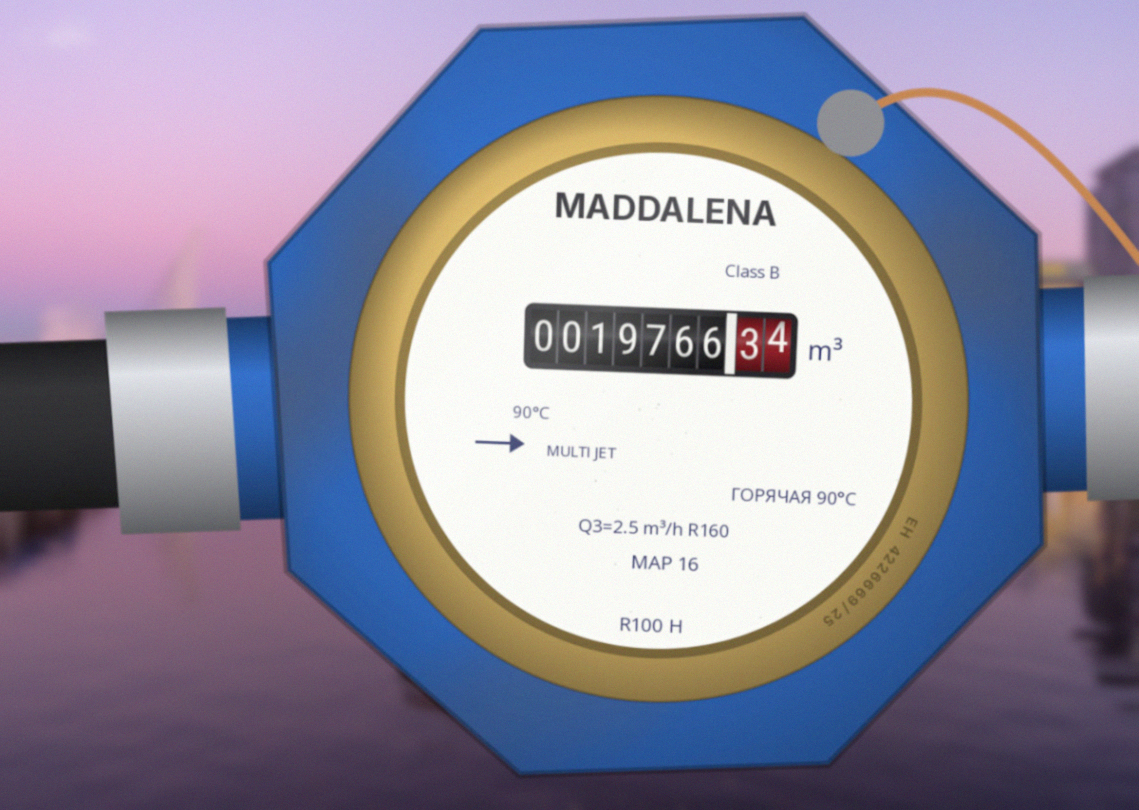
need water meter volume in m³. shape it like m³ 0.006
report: m³ 19766.34
